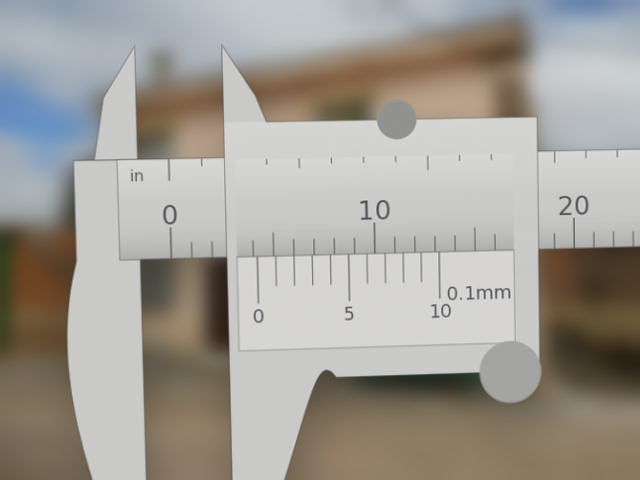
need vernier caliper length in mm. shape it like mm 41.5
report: mm 4.2
